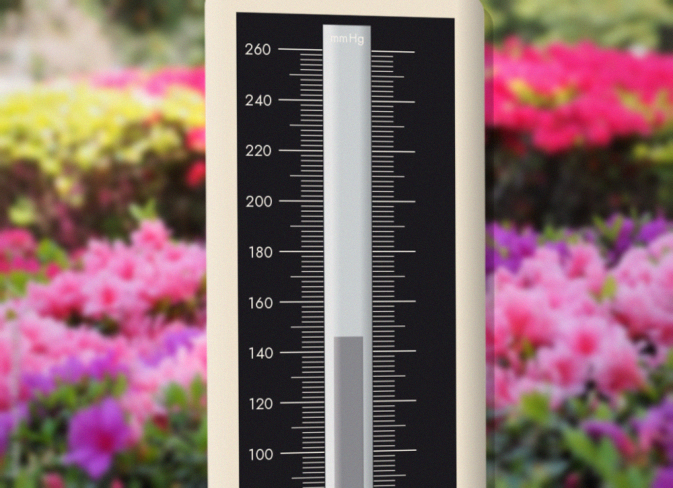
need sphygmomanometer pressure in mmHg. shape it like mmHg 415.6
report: mmHg 146
